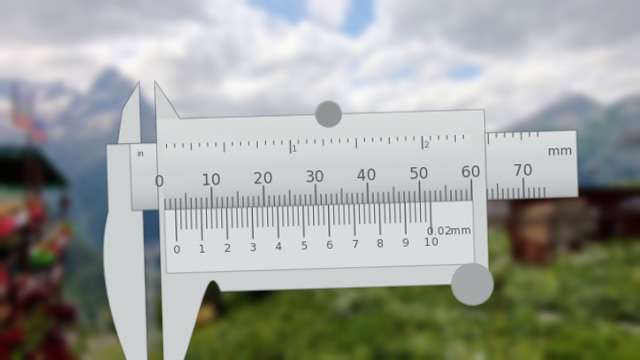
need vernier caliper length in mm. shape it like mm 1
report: mm 3.0
